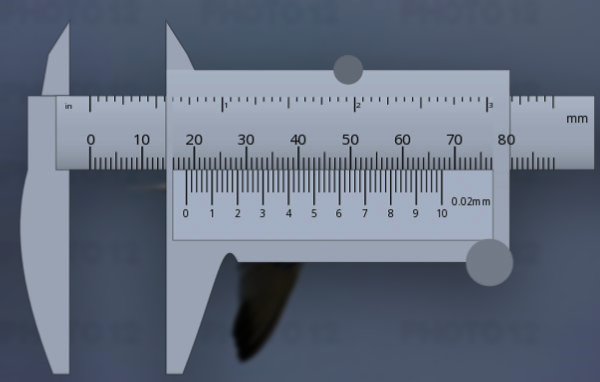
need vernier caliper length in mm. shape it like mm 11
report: mm 18.5
